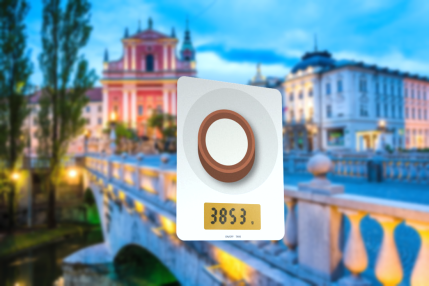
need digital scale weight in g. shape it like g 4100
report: g 3853
